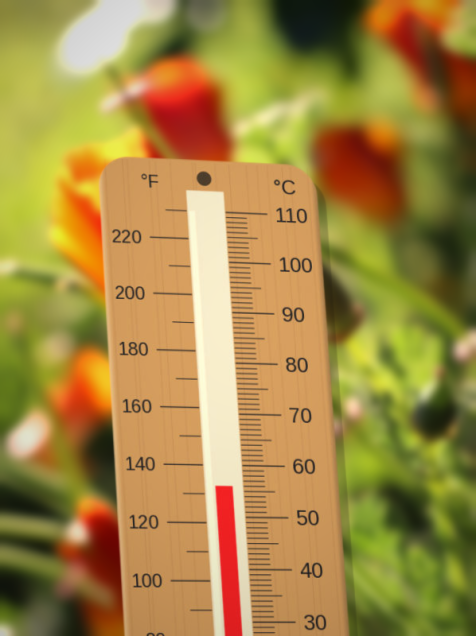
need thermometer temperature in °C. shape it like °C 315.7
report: °C 56
